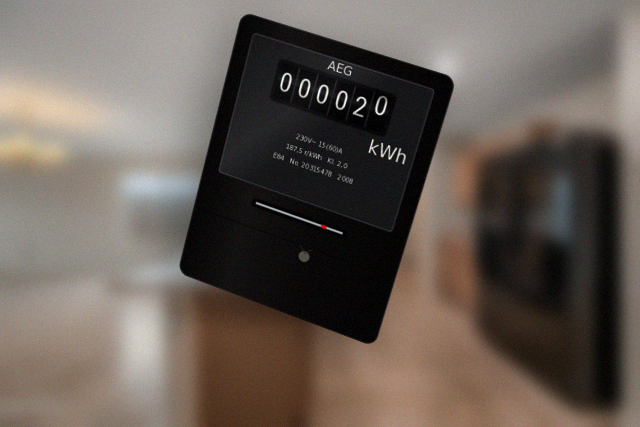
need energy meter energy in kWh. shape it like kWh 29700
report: kWh 20
